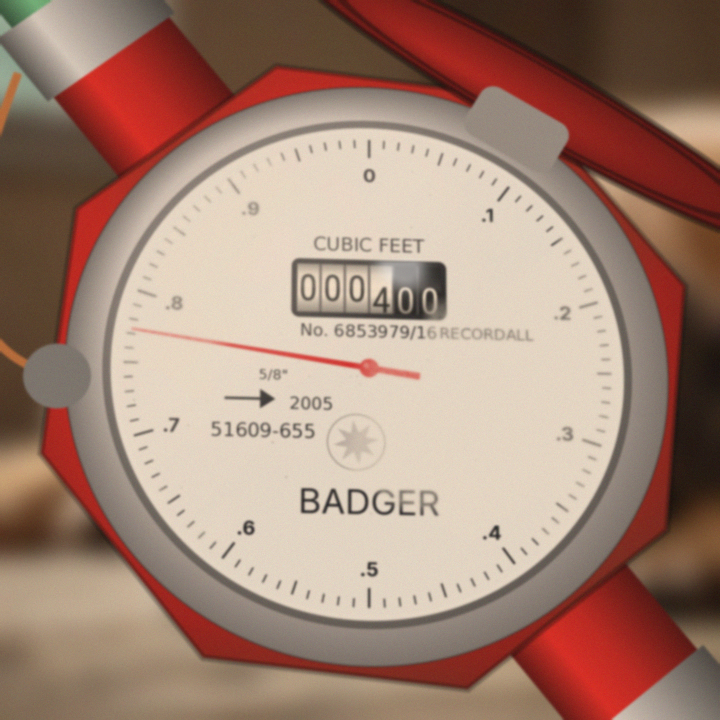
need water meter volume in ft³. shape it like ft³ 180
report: ft³ 399.77
